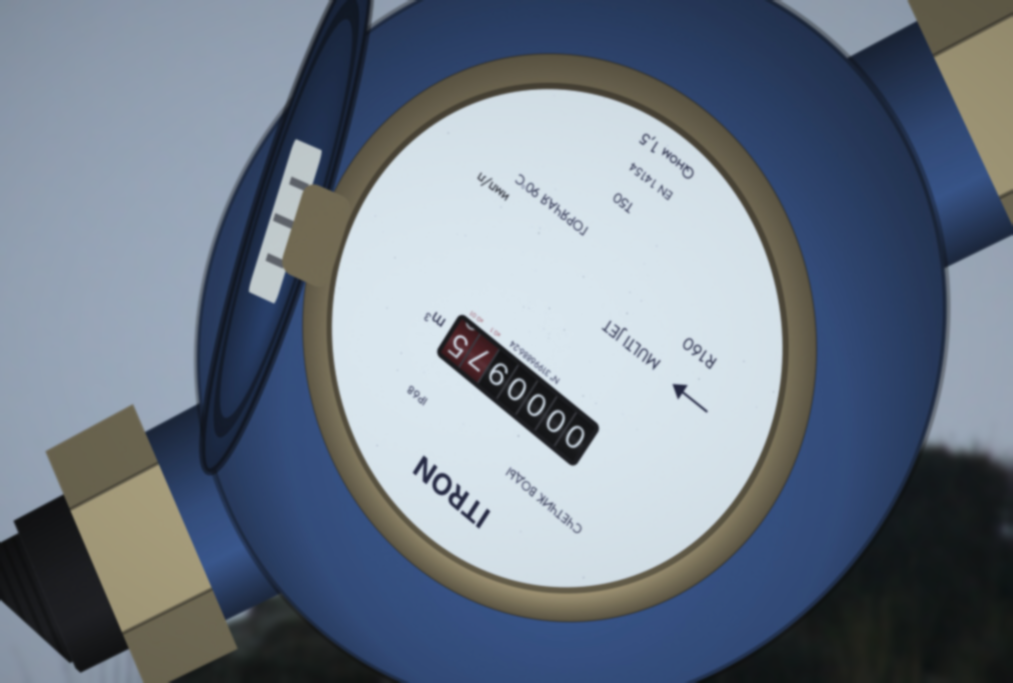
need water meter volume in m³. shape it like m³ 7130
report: m³ 9.75
